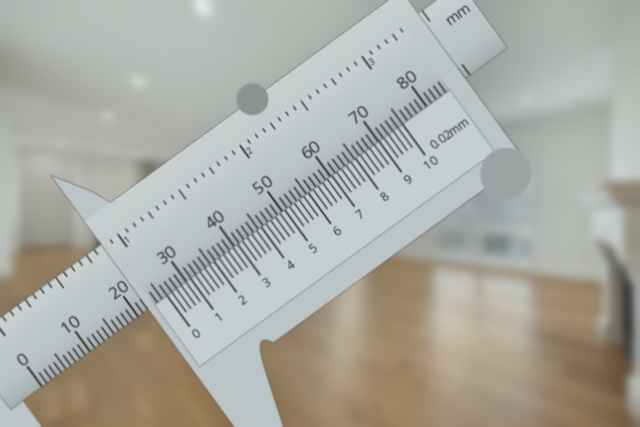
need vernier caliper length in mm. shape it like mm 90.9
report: mm 26.0
